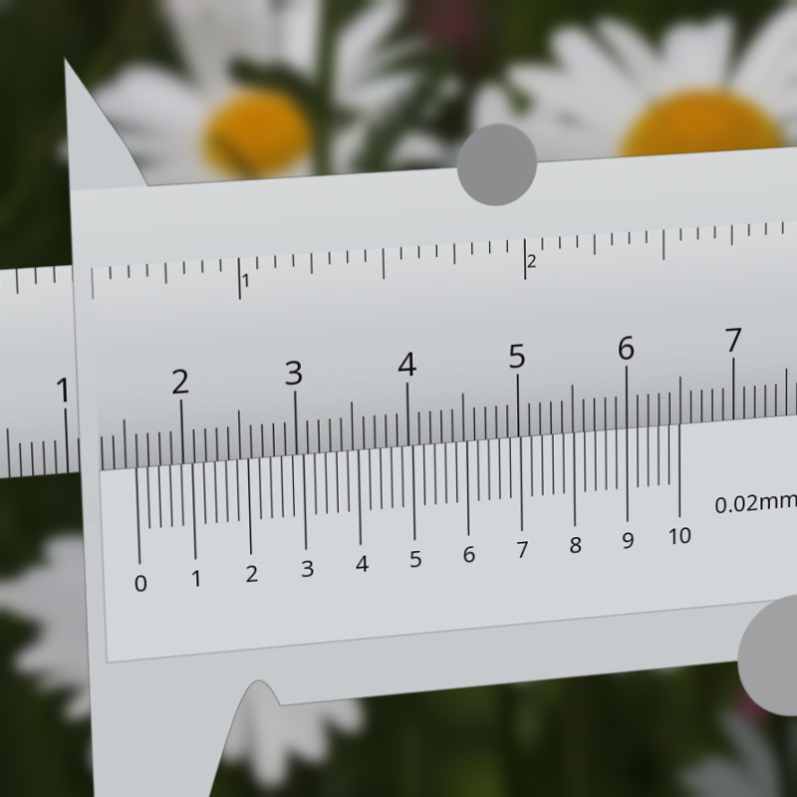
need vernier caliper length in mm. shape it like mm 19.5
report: mm 15.9
